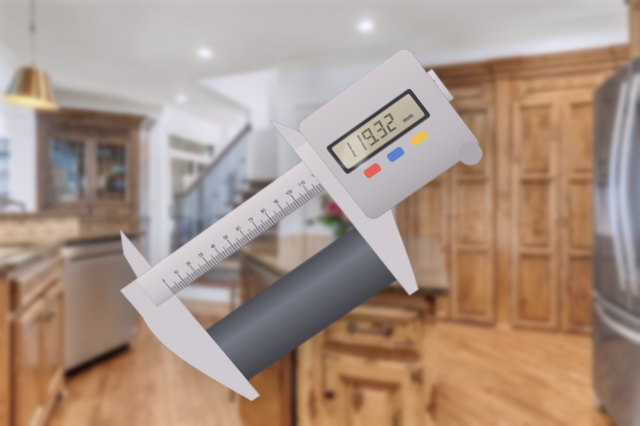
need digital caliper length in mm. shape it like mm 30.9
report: mm 119.32
